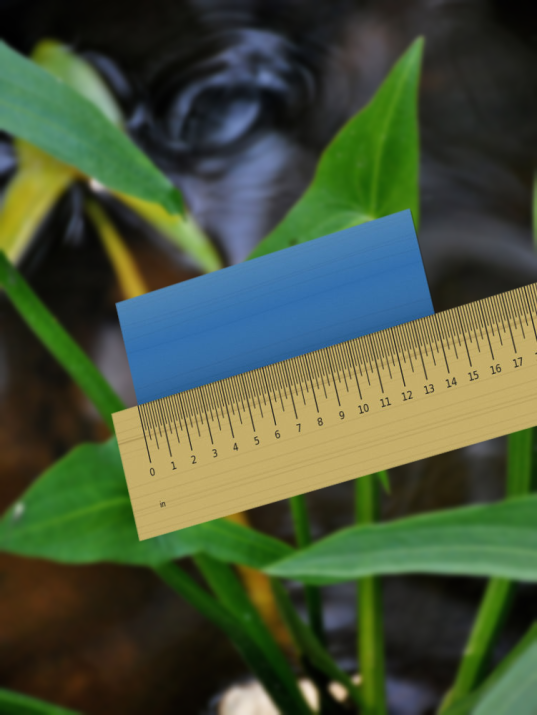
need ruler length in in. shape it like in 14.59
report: in 14
